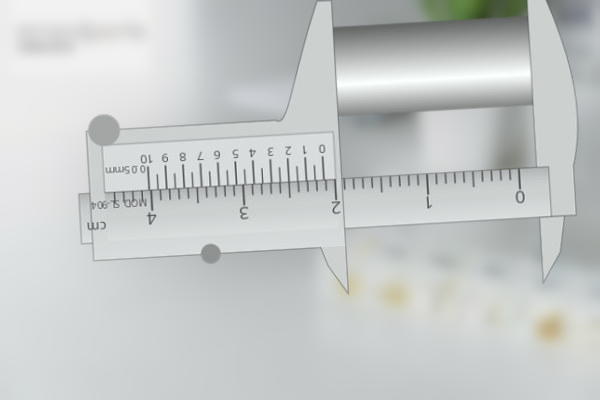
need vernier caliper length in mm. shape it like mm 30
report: mm 21.2
